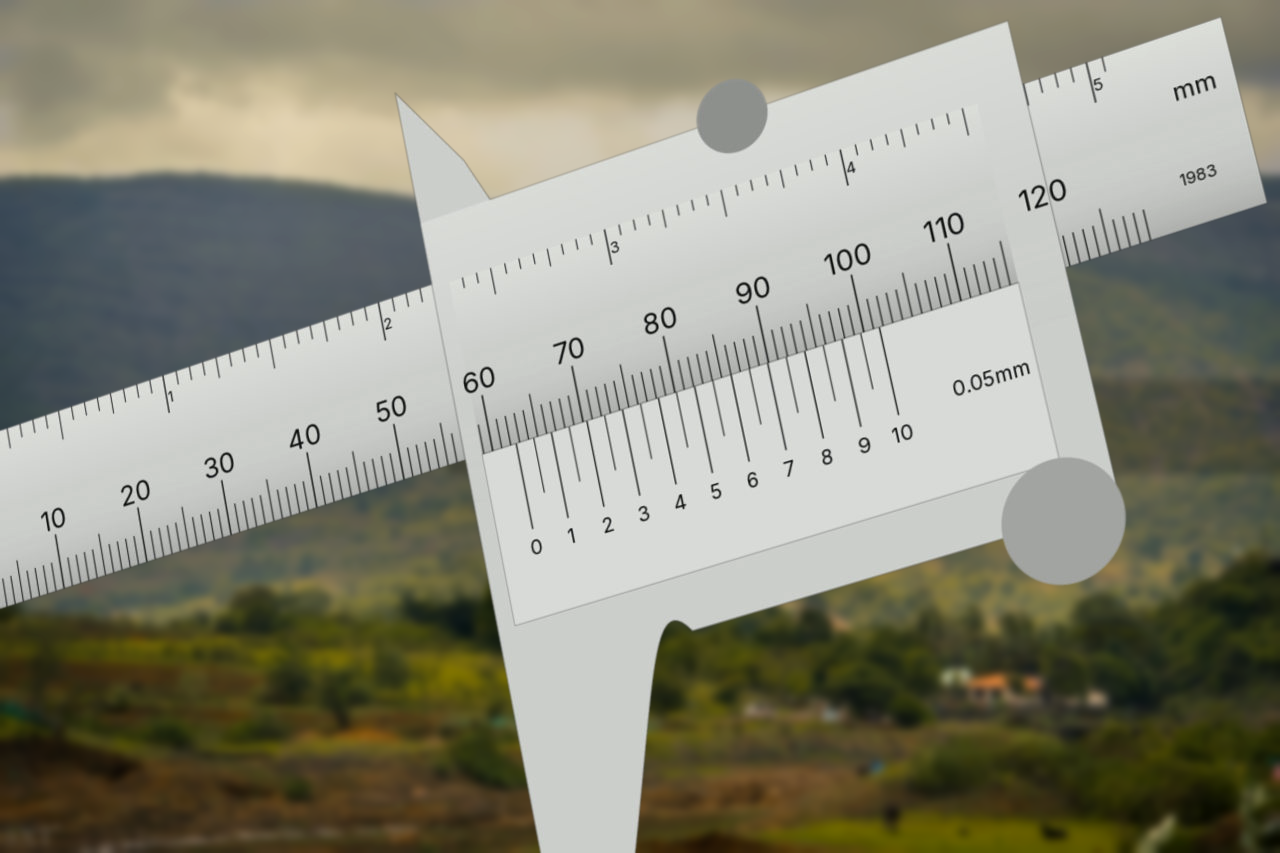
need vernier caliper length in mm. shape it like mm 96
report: mm 62.6
